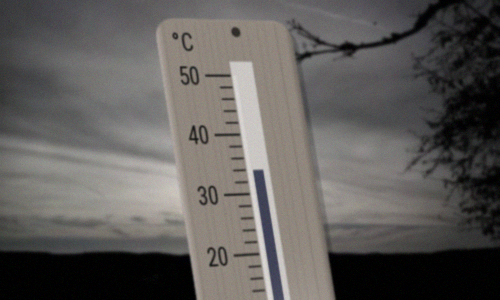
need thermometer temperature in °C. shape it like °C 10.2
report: °C 34
